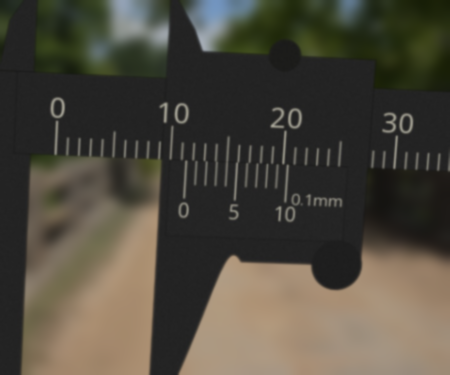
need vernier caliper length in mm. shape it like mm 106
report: mm 11.4
